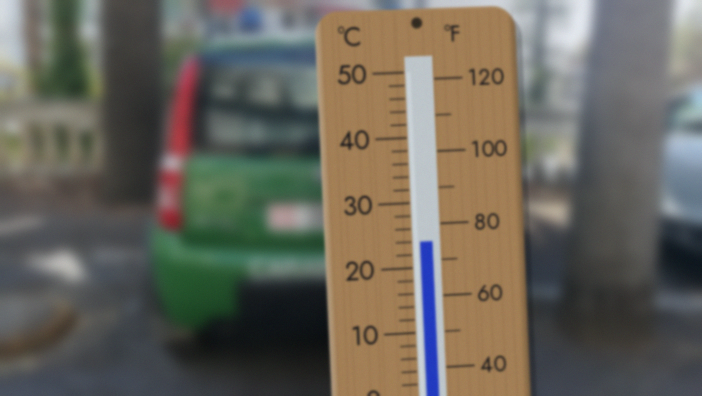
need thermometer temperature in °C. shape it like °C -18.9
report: °C 24
